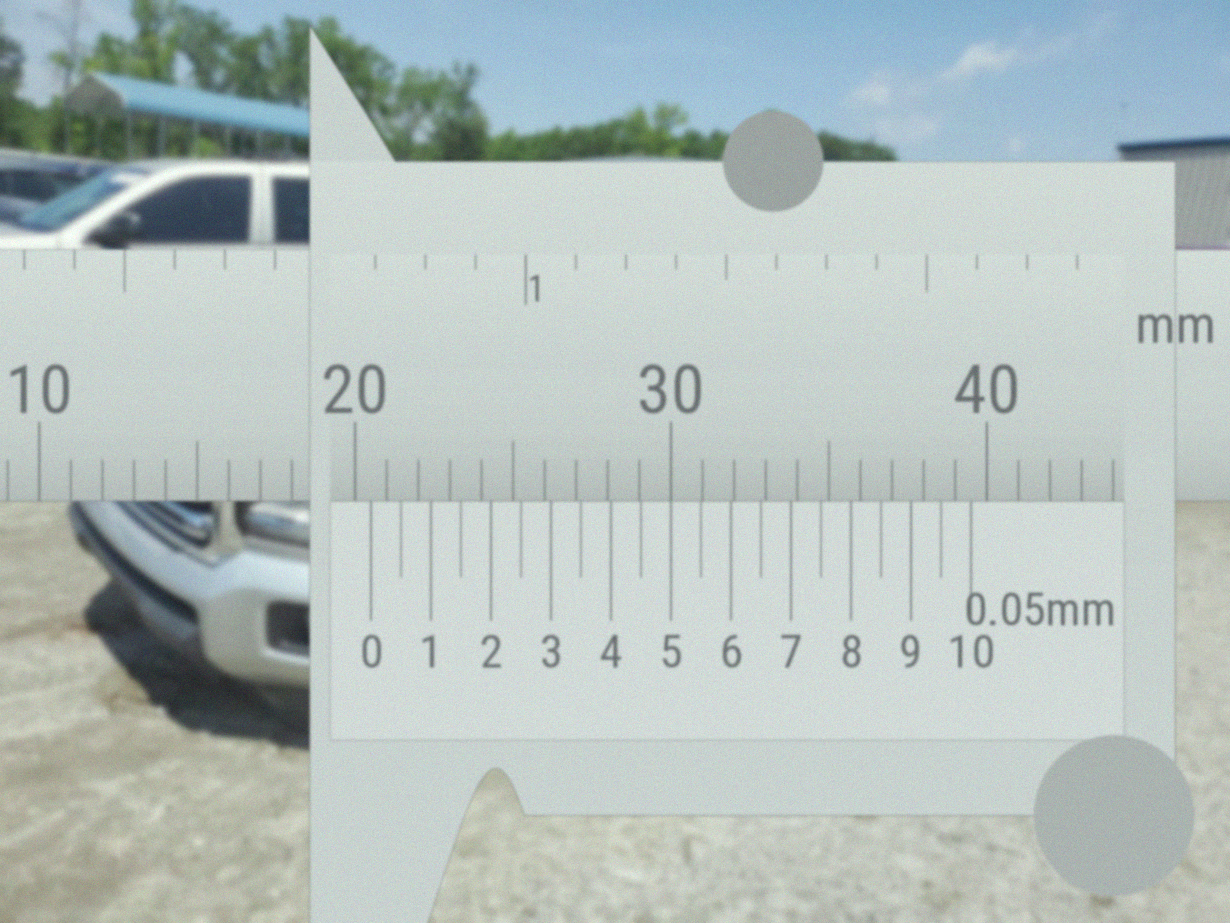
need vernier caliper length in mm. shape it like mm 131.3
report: mm 20.50
